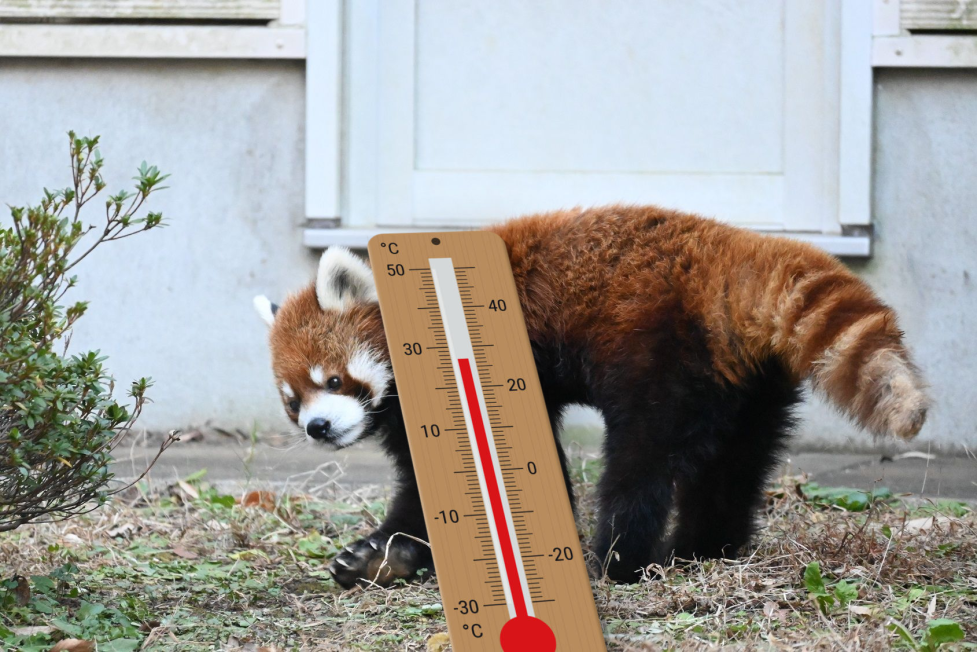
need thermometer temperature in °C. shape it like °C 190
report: °C 27
